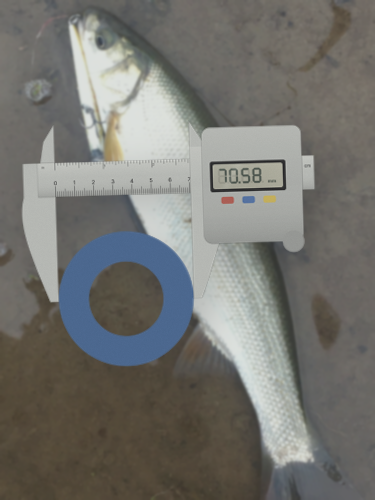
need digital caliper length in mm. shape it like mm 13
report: mm 70.58
